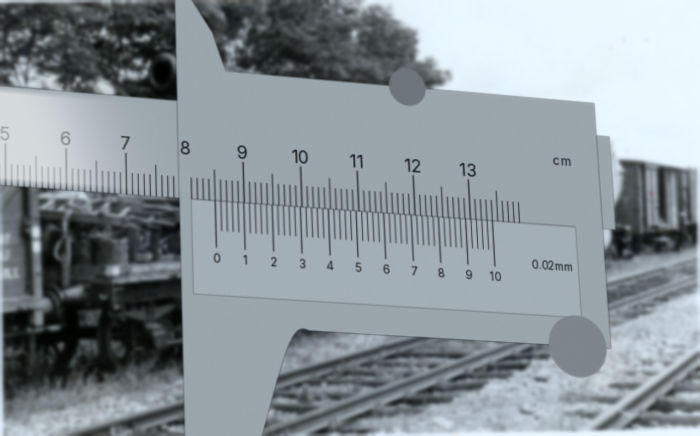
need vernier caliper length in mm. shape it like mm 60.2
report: mm 85.0
